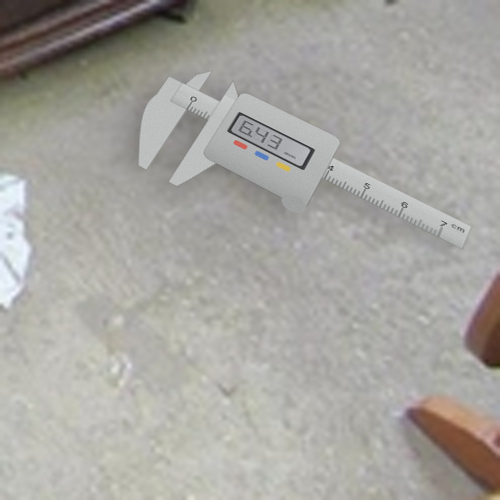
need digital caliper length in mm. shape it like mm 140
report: mm 6.43
